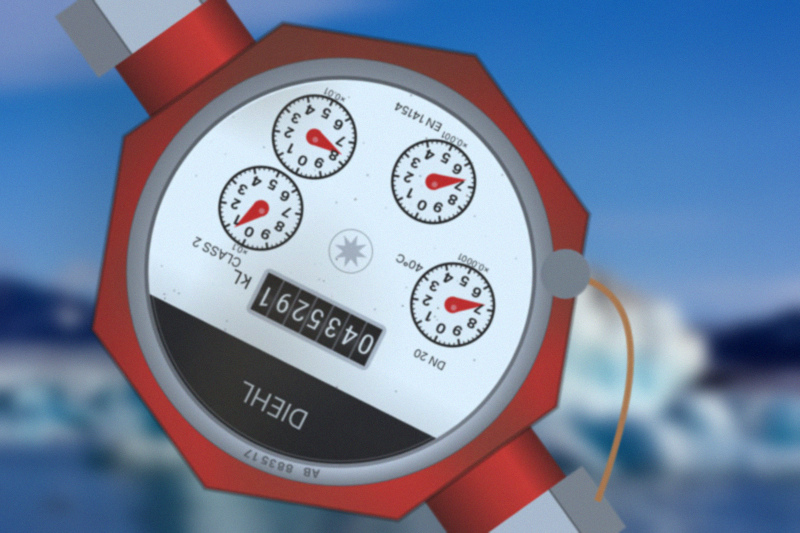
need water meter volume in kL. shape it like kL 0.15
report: kL 435291.0766
